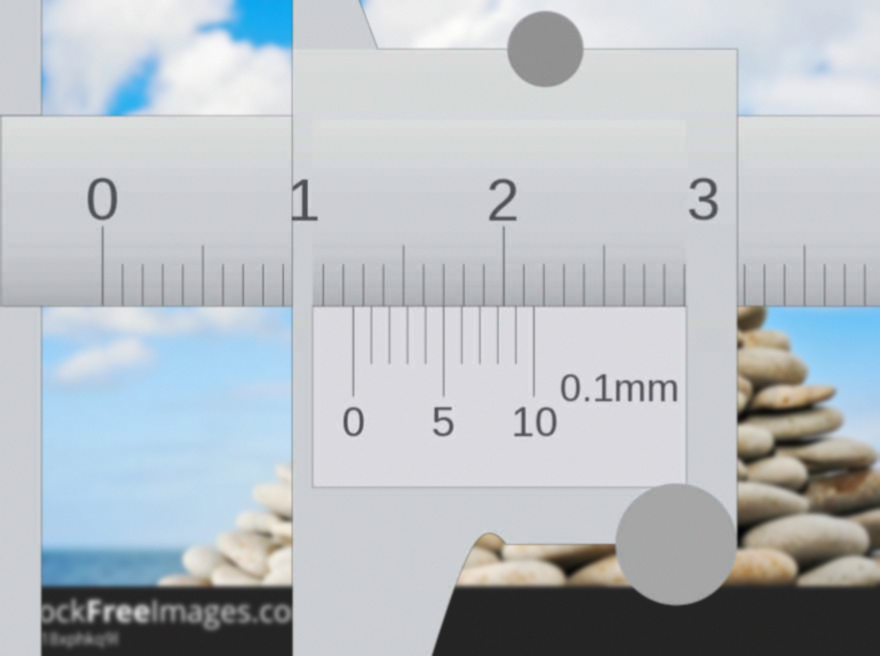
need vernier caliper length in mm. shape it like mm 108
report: mm 12.5
